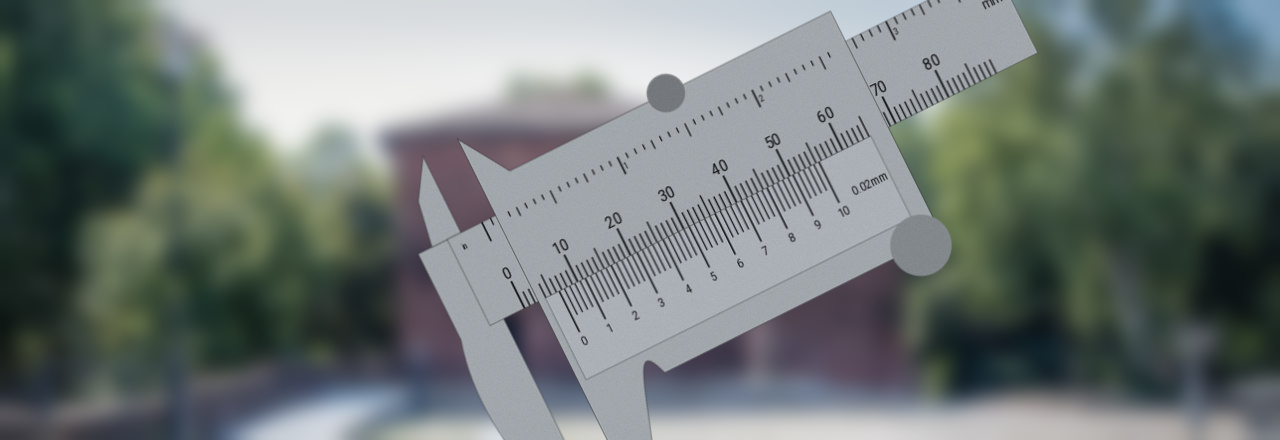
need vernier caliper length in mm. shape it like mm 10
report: mm 6.5
